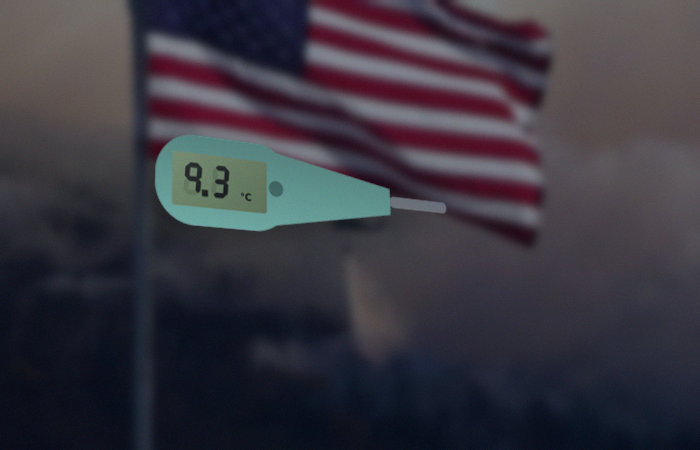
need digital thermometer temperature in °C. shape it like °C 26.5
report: °C 9.3
